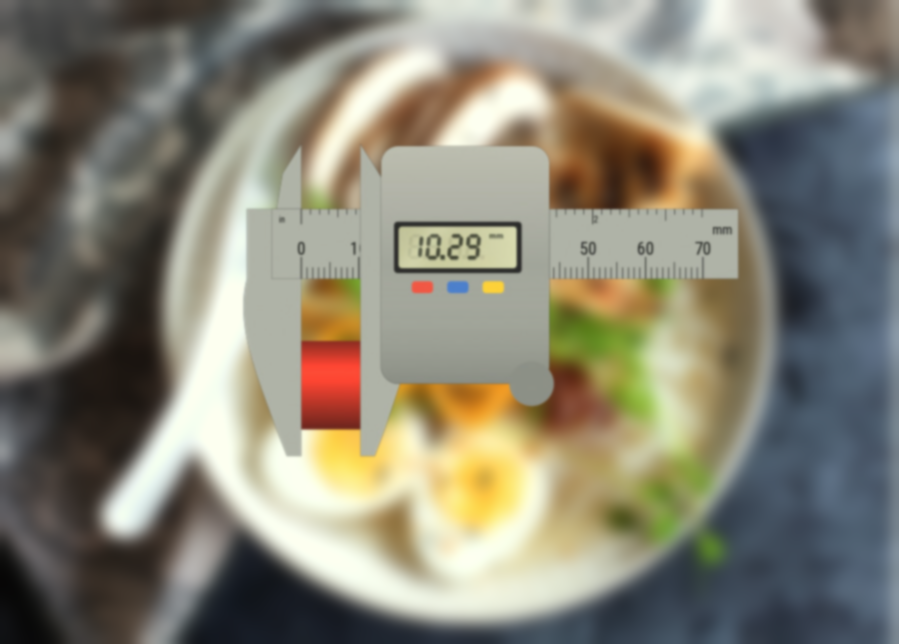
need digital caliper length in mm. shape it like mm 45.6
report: mm 10.29
